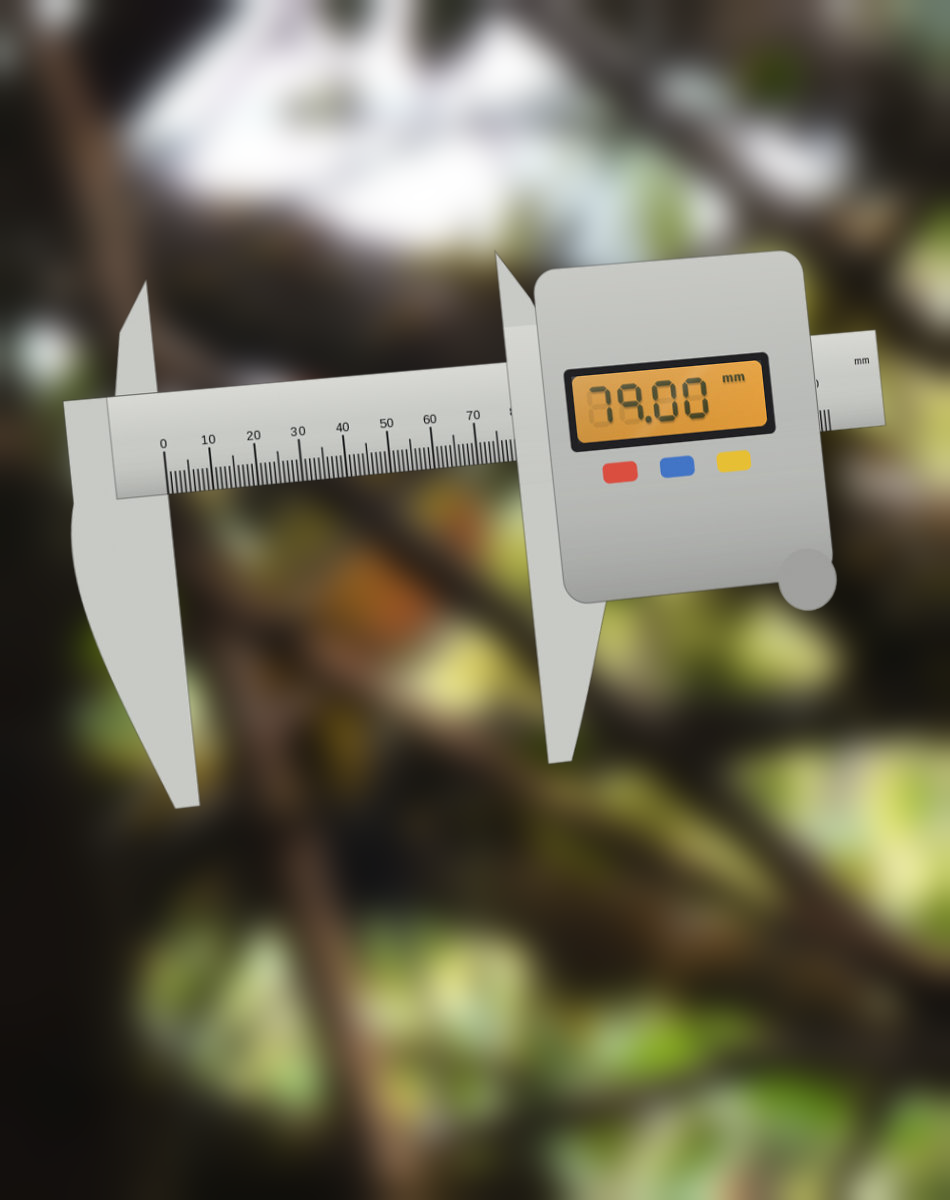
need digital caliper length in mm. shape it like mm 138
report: mm 79.00
